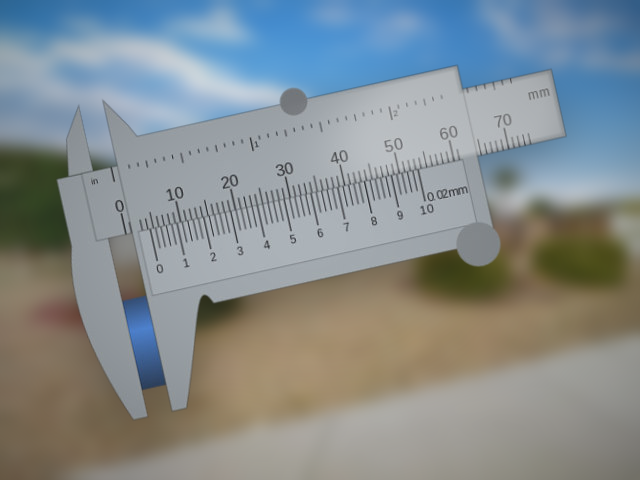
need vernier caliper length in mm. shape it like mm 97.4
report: mm 4.4
